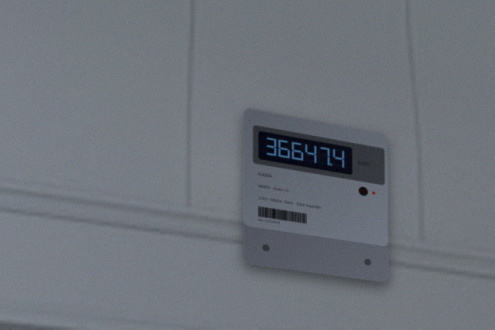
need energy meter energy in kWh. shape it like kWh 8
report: kWh 36647.4
